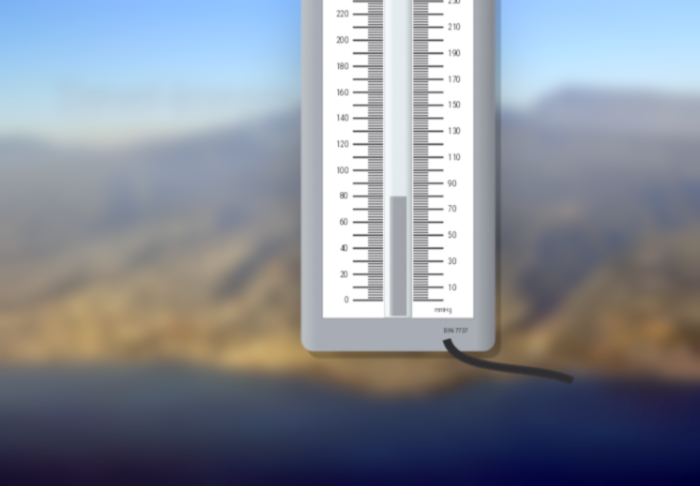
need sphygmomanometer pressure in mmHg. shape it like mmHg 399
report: mmHg 80
